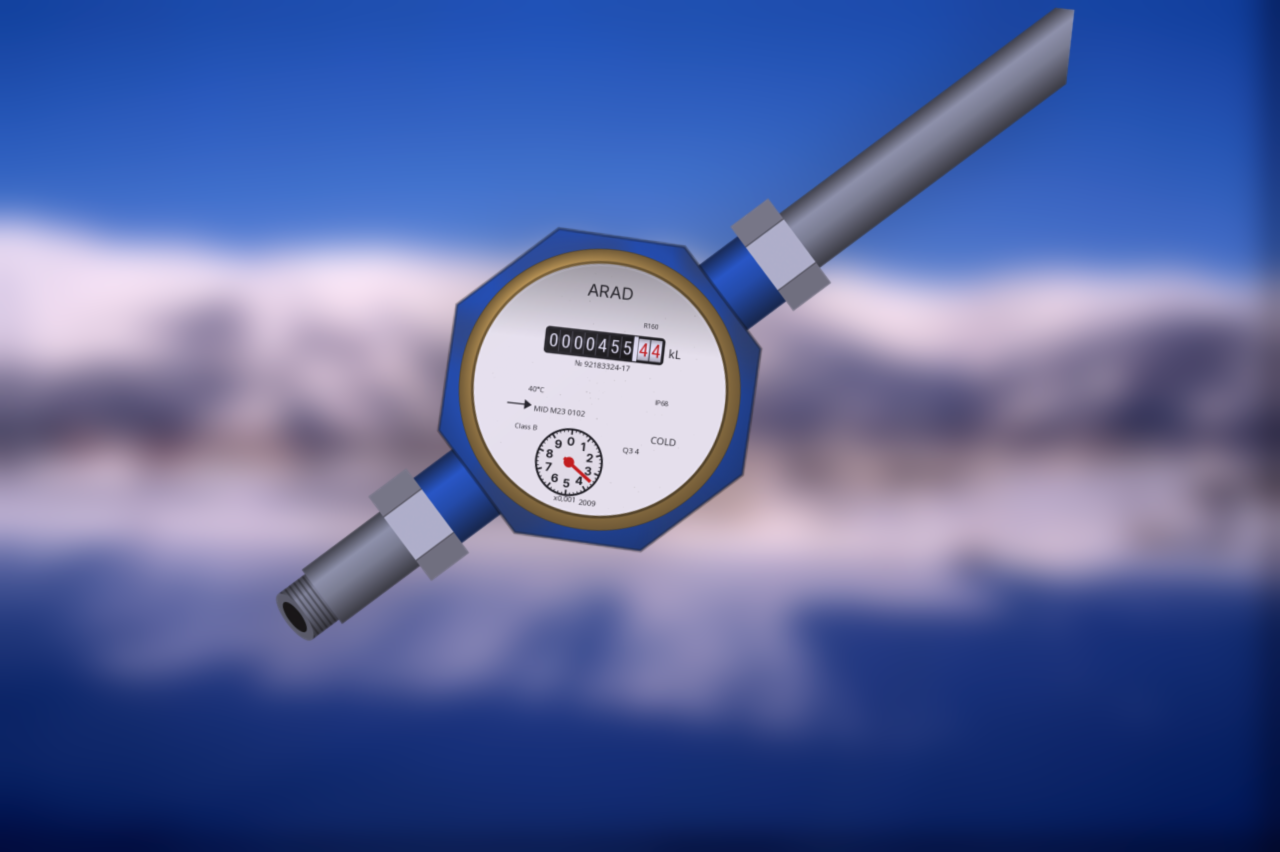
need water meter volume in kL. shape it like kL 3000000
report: kL 455.443
